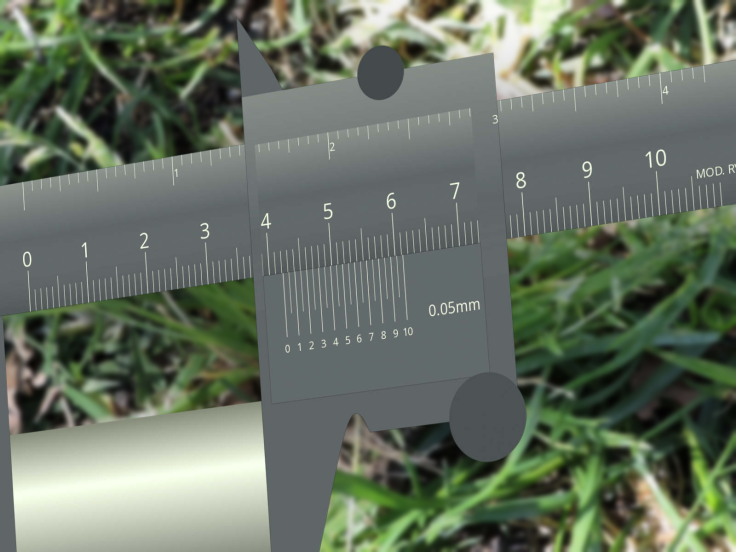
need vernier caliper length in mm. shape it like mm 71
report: mm 42.2
